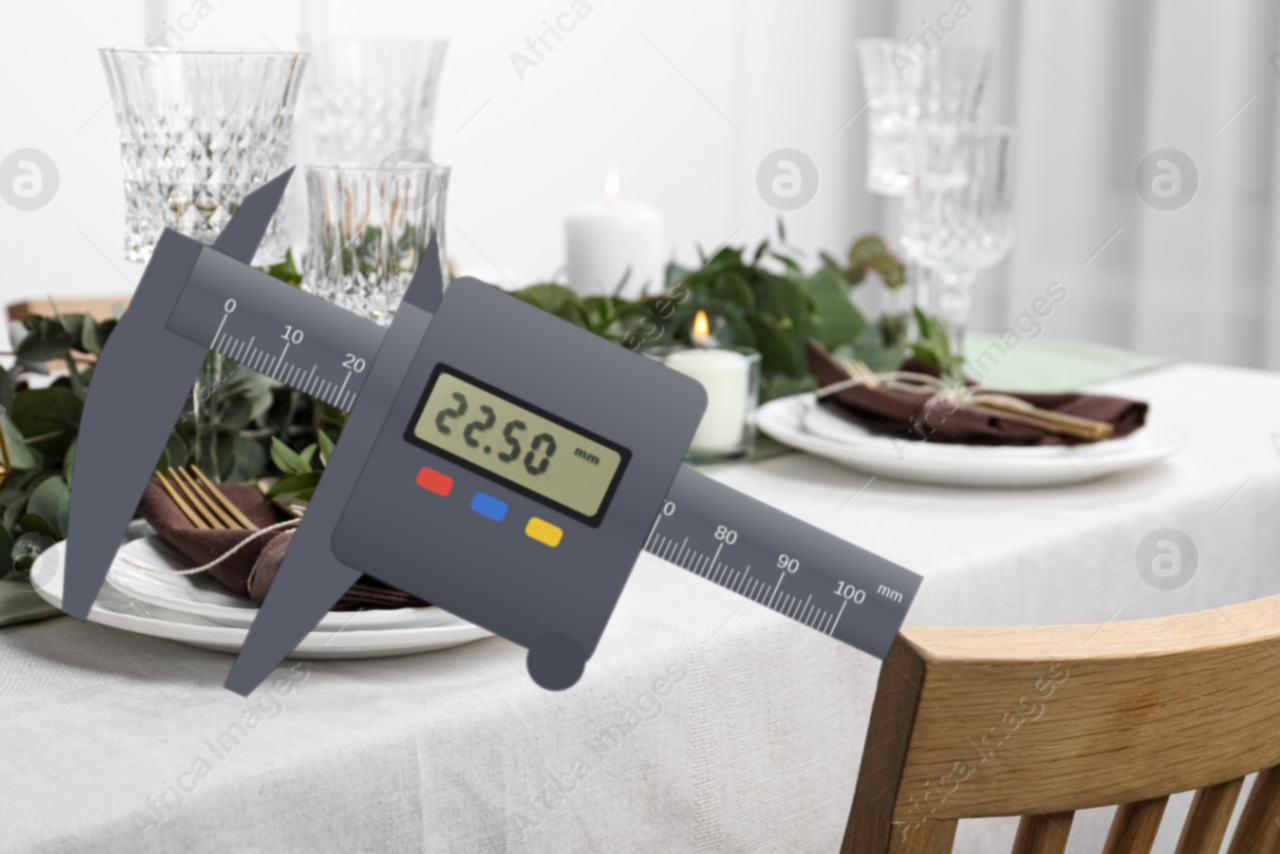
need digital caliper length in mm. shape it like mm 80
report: mm 22.50
